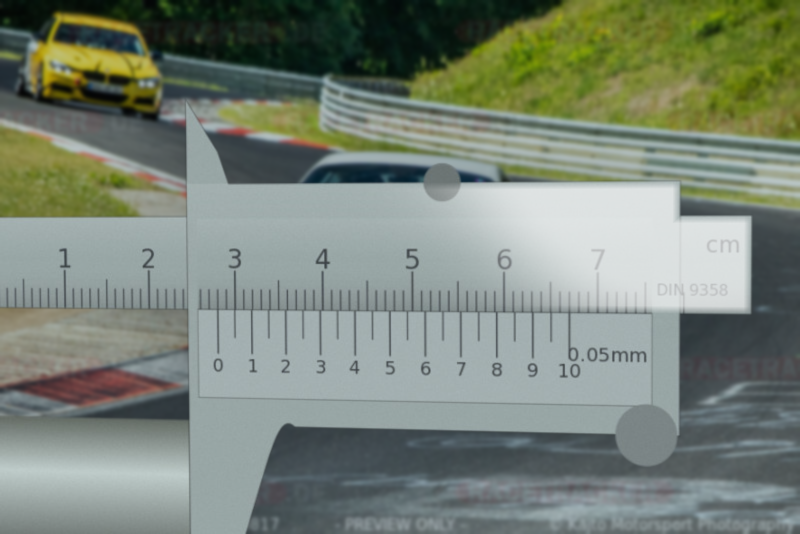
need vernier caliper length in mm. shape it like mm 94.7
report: mm 28.0
